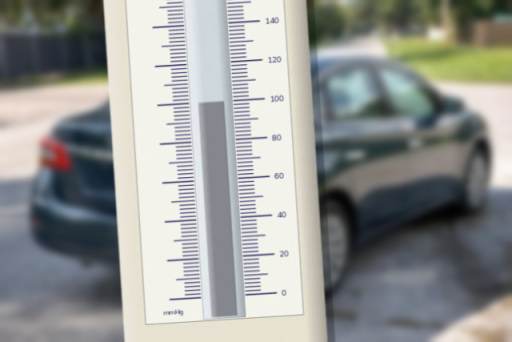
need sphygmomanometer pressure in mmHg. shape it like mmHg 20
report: mmHg 100
